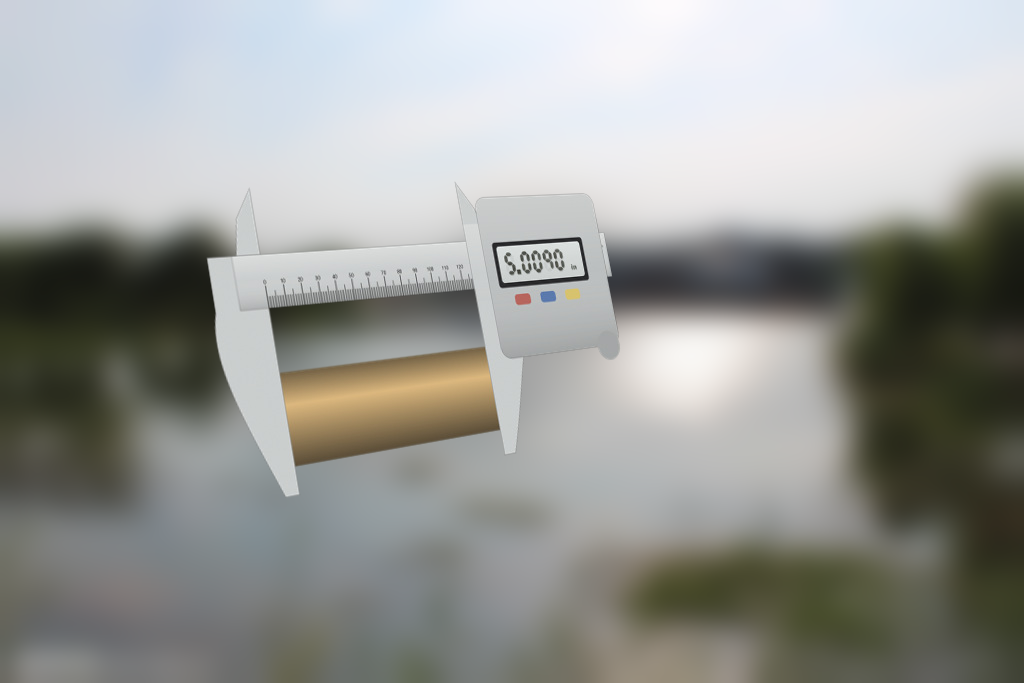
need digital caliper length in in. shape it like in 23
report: in 5.0090
